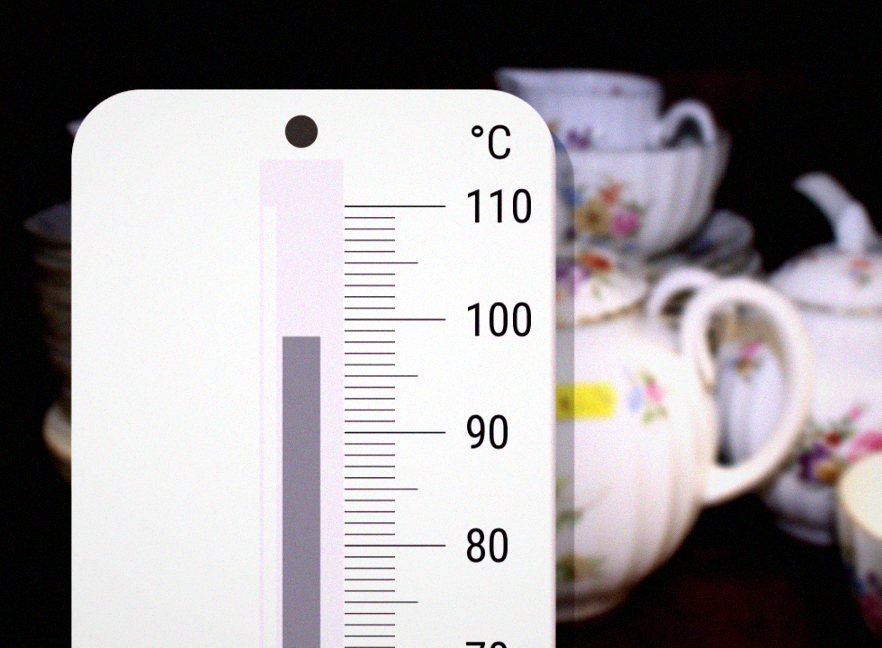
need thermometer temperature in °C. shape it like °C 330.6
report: °C 98.5
